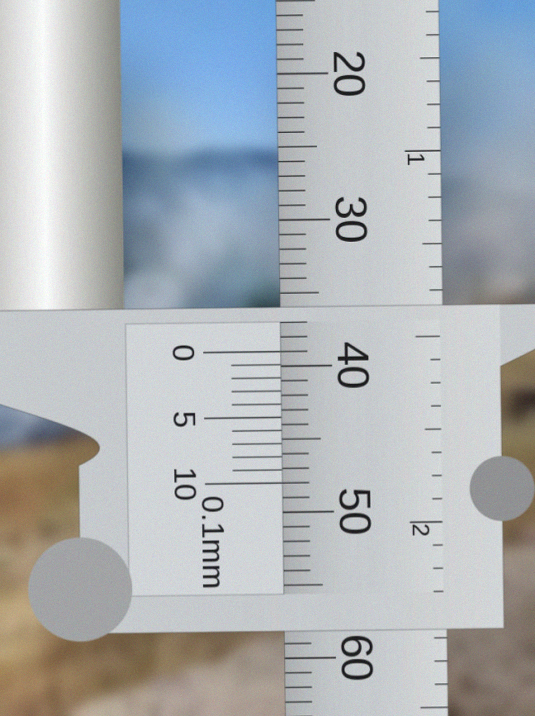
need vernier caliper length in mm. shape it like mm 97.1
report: mm 39.0
